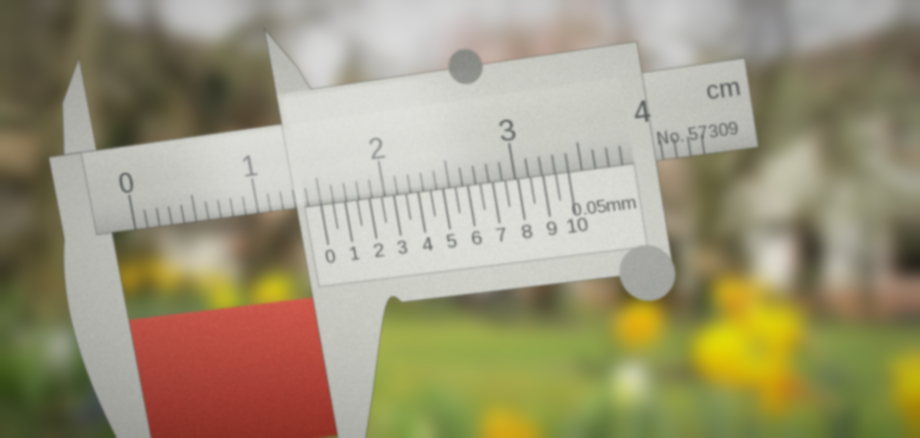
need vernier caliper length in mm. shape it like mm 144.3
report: mm 15.0
